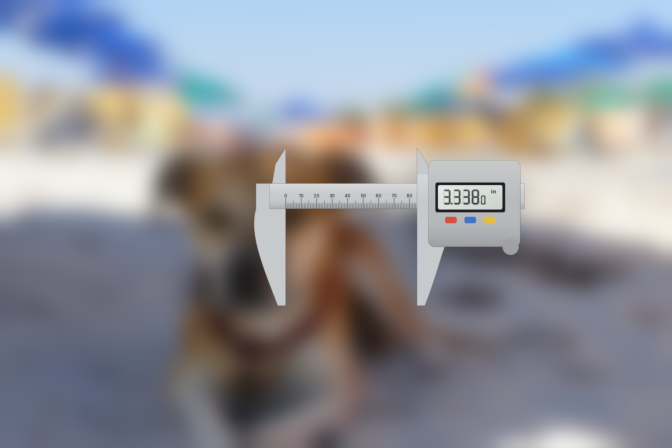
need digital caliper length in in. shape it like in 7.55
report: in 3.3380
